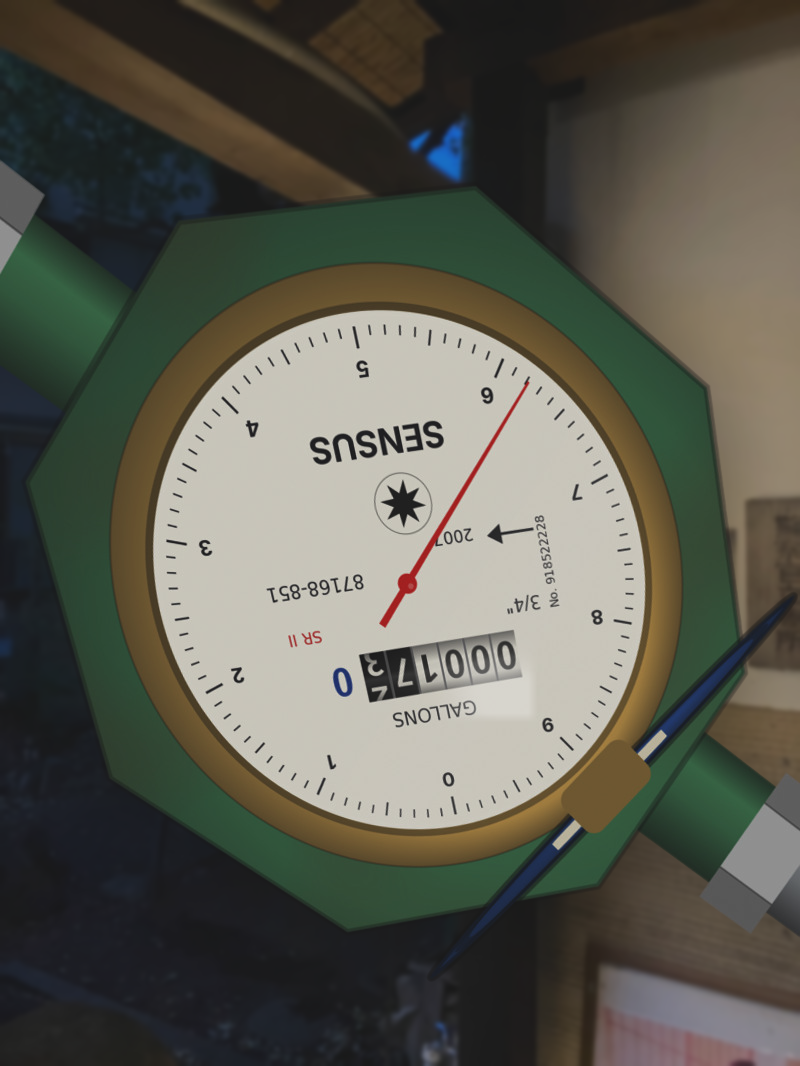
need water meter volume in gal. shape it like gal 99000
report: gal 1726.2
